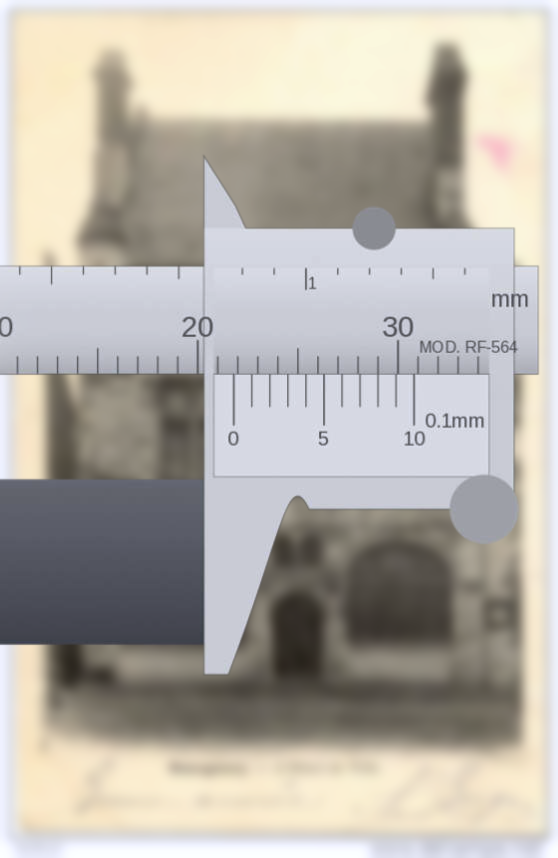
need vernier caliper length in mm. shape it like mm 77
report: mm 21.8
